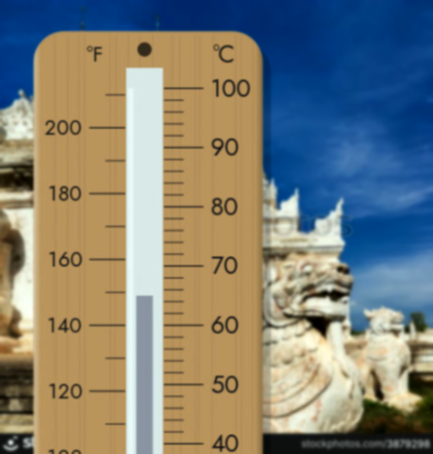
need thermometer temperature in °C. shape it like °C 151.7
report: °C 65
